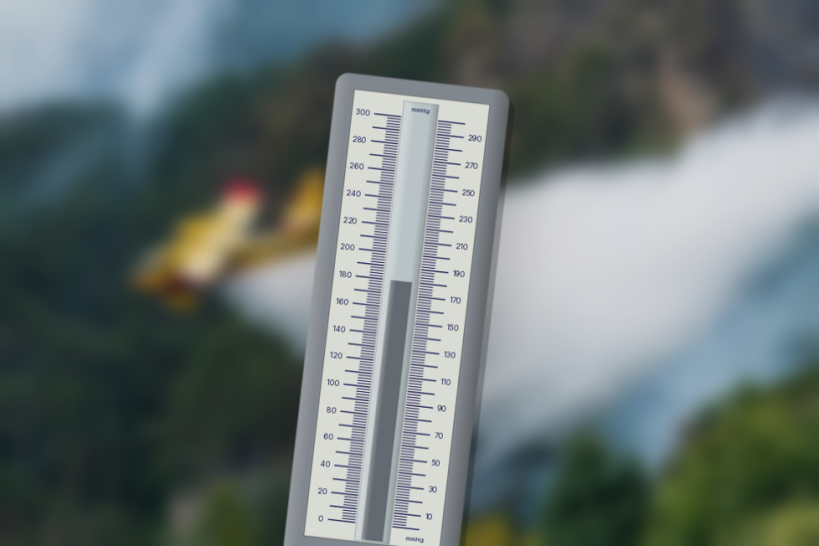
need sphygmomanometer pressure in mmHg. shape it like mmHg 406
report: mmHg 180
